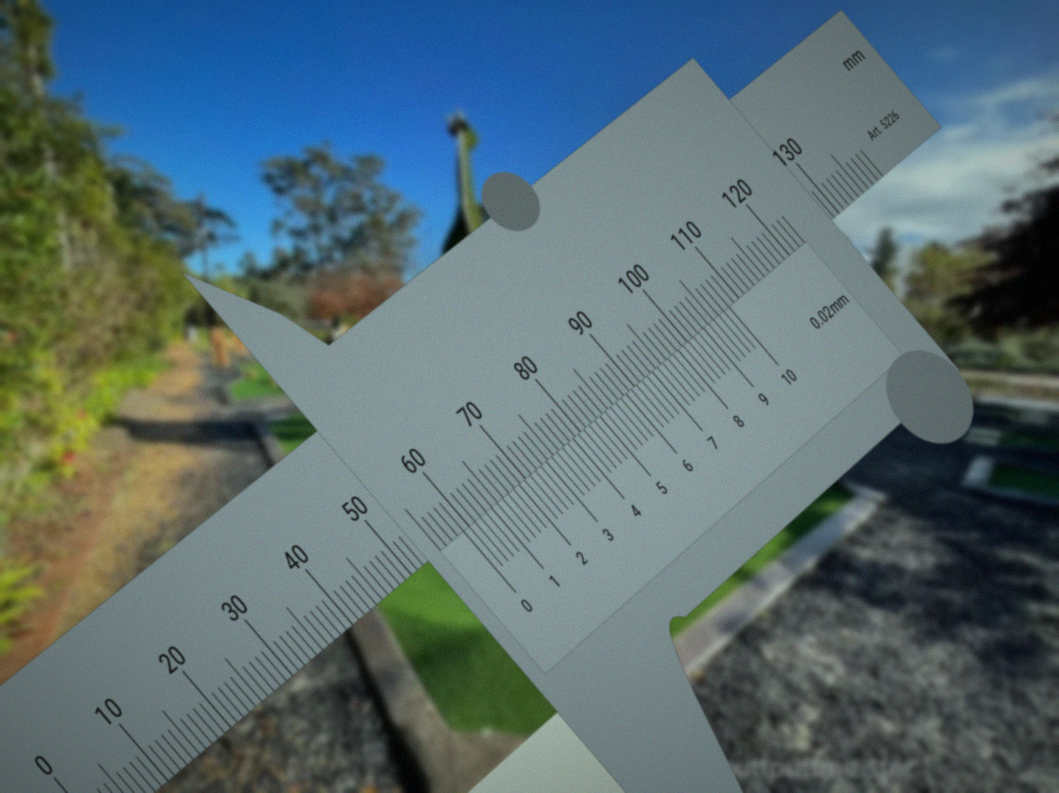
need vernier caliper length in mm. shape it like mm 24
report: mm 59.0
